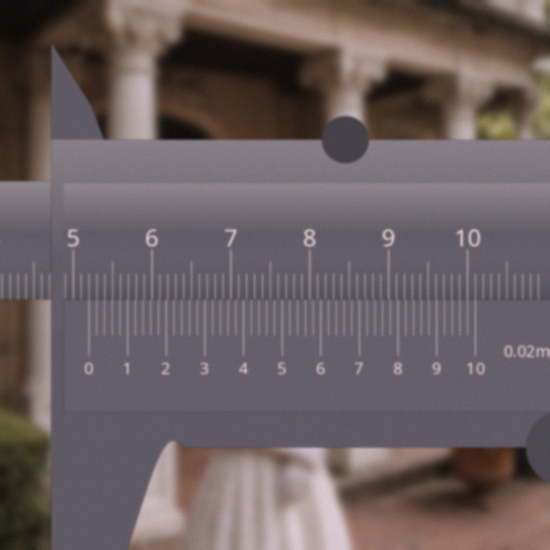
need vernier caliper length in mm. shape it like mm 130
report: mm 52.0
